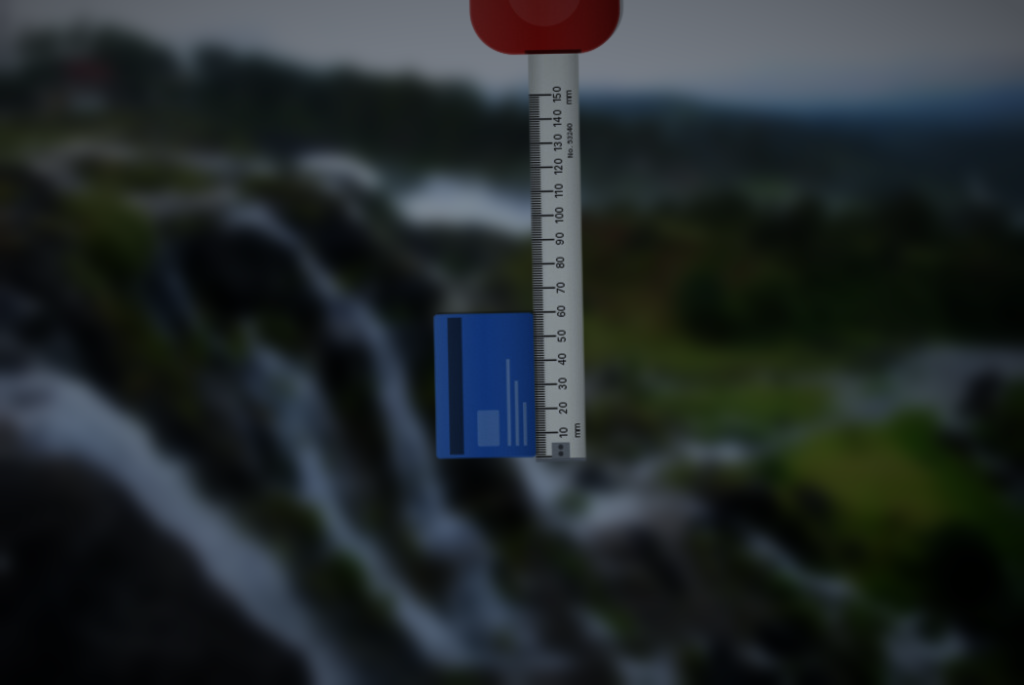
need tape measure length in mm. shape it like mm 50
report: mm 60
